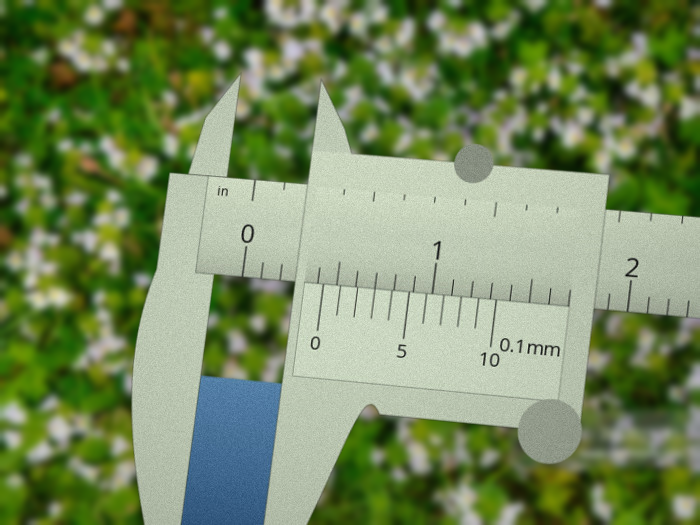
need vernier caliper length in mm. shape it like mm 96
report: mm 4.3
